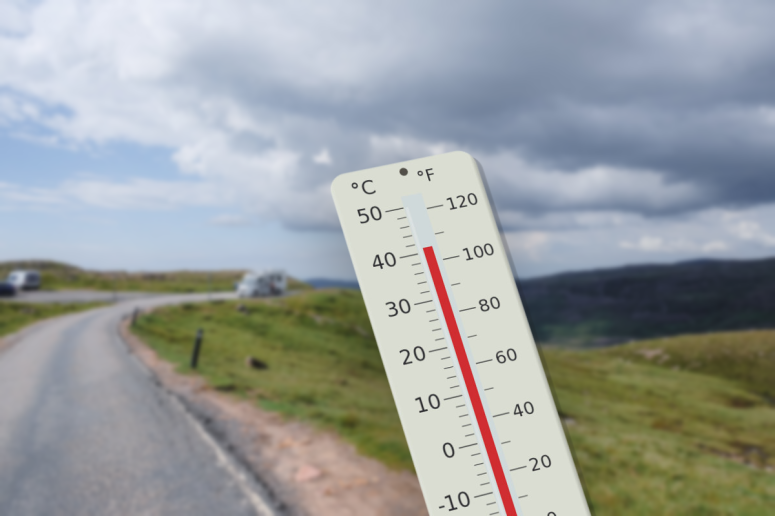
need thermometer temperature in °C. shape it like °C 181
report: °C 41
